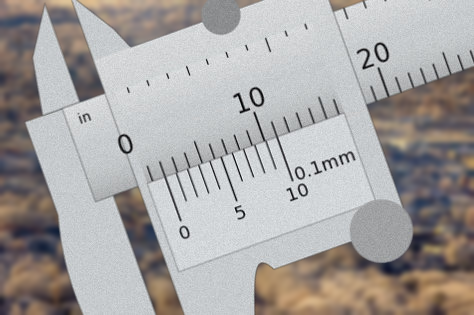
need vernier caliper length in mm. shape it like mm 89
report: mm 2.0
